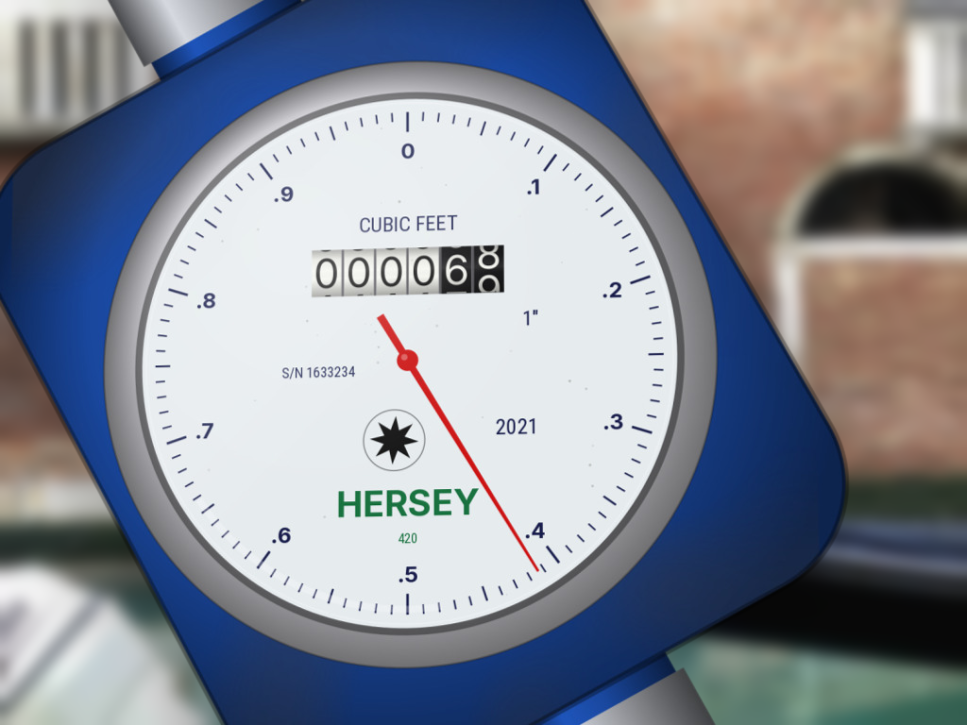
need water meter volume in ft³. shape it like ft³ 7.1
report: ft³ 68.41
